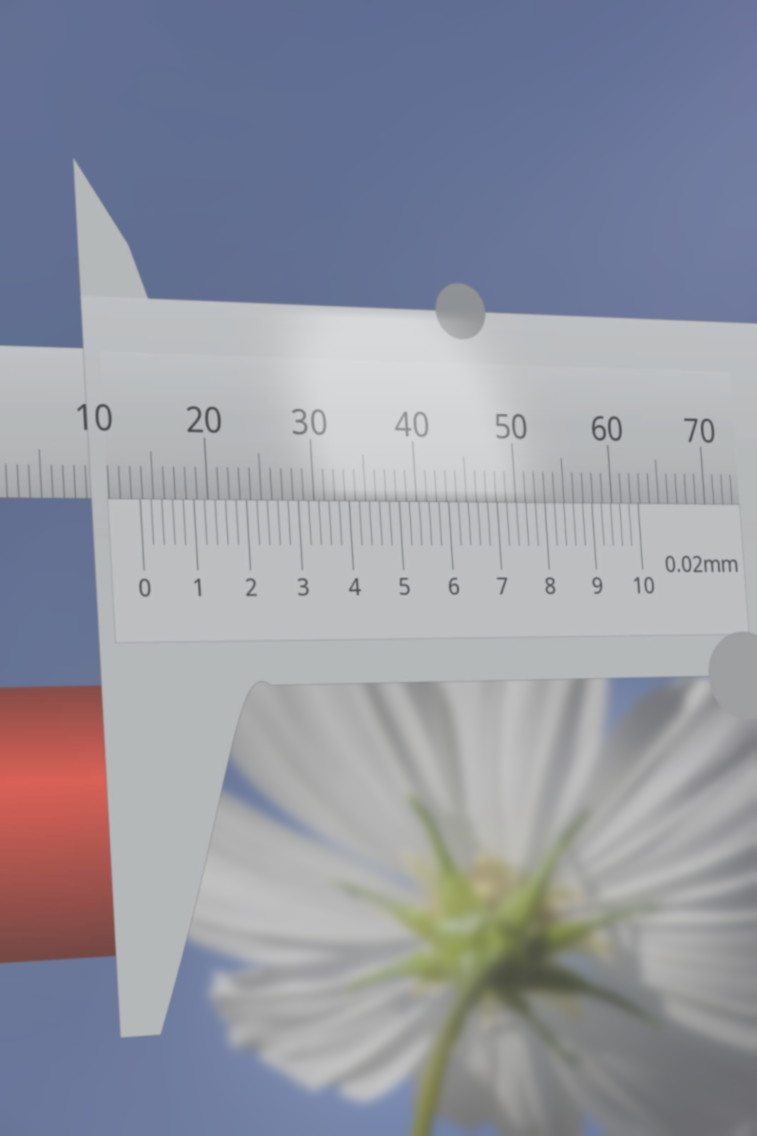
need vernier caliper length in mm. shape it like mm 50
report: mm 13.8
